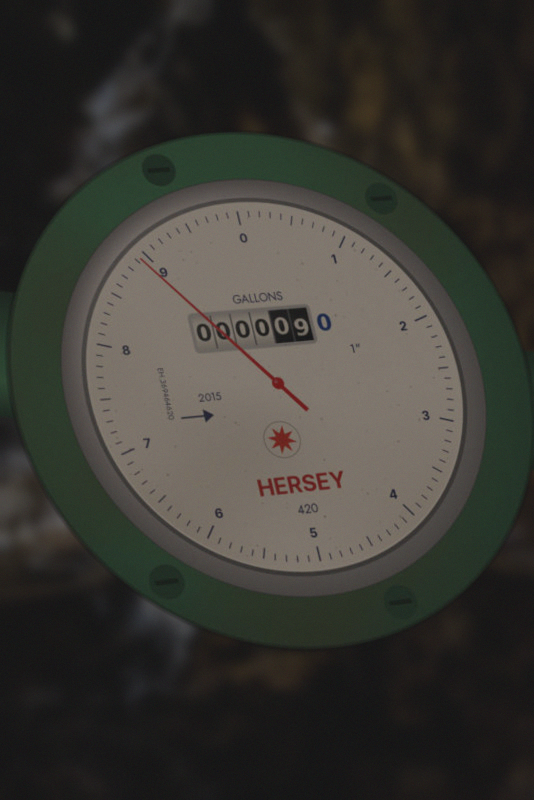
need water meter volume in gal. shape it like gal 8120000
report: gal 88.9
